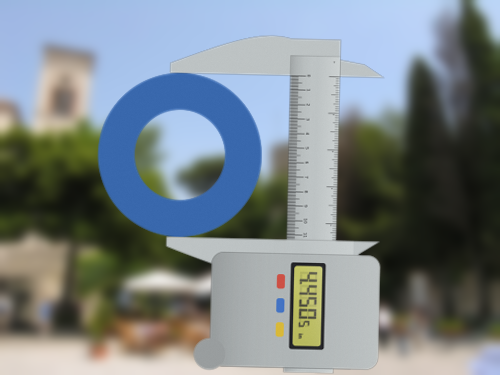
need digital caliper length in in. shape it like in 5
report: in 4.4505
